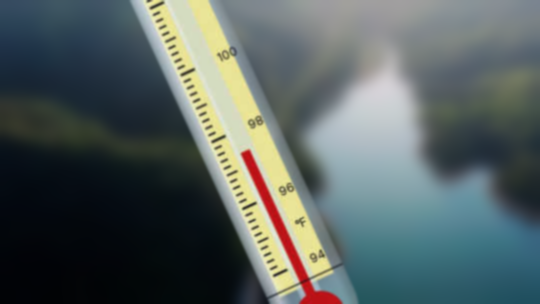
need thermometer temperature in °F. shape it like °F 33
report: °F 97.4
